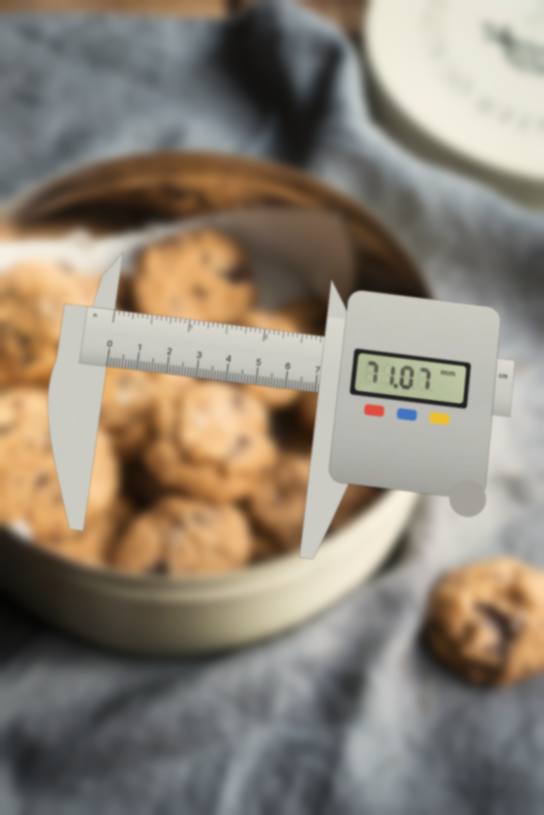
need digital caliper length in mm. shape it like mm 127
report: mm 71.07
